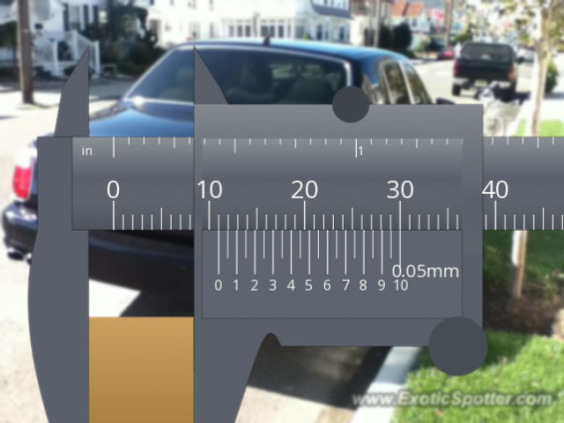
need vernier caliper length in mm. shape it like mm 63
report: mm 11.0
